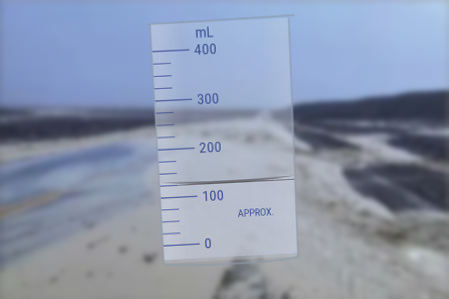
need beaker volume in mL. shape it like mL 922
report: mL 125
